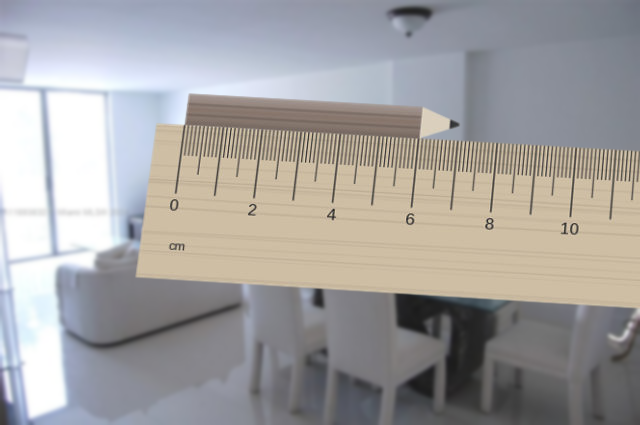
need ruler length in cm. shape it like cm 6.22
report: cm 7
